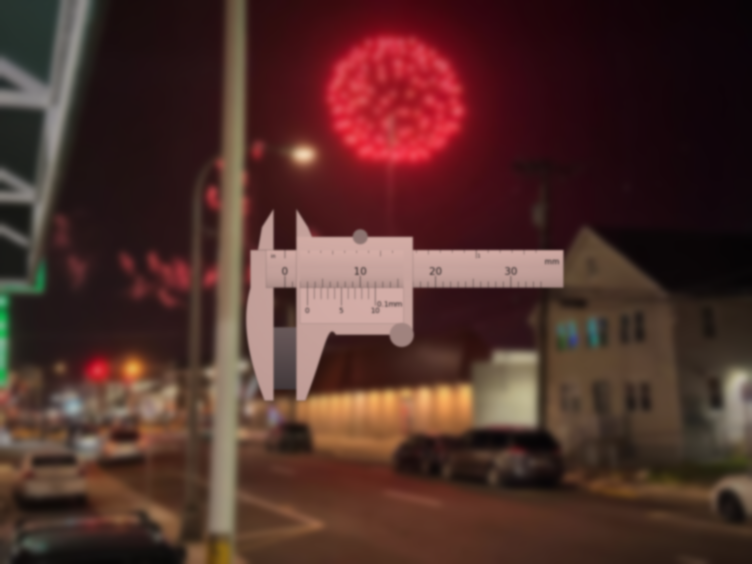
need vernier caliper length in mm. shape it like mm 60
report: mm 3.0
